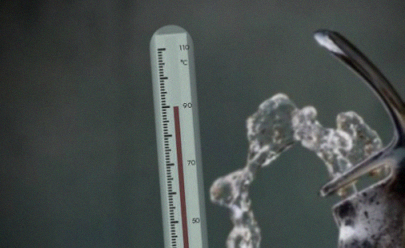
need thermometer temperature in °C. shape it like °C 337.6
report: °C 90
